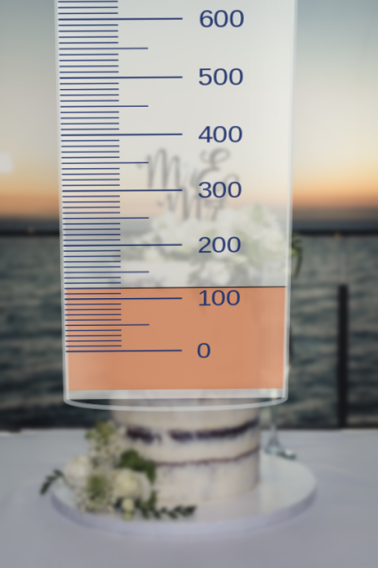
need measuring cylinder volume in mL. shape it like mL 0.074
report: mL 120
